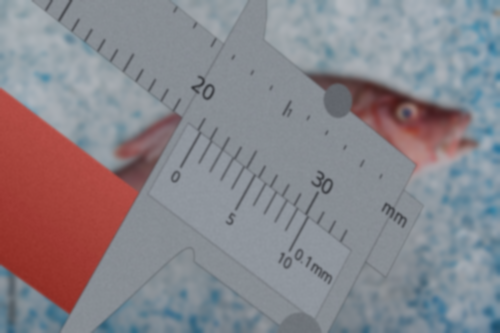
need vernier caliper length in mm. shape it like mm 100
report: mm 21.2
